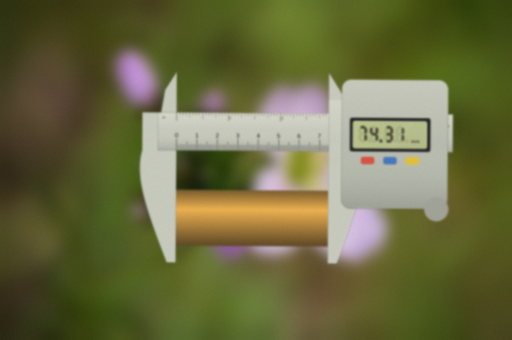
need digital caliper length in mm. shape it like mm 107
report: mm 74.31
